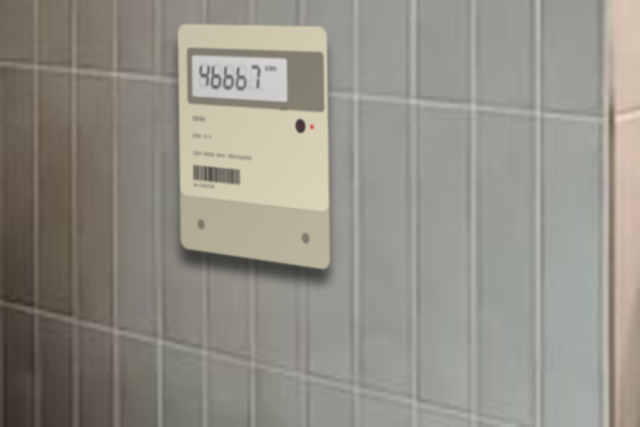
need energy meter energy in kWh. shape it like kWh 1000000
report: kWh 46667
